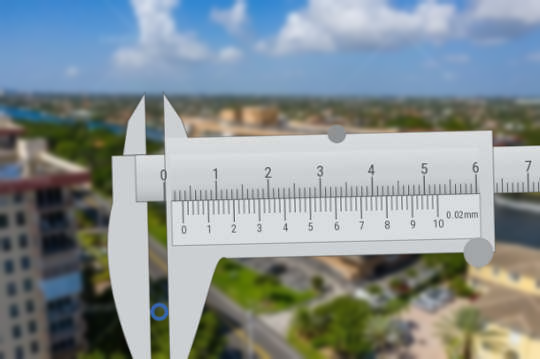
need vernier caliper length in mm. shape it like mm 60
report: mm 3.5
